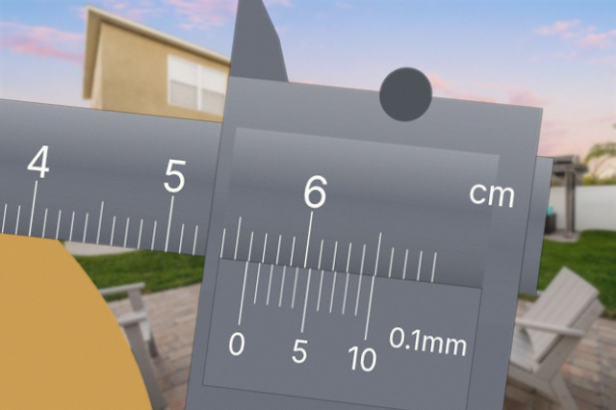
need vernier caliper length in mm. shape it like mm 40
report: mm 55.9
